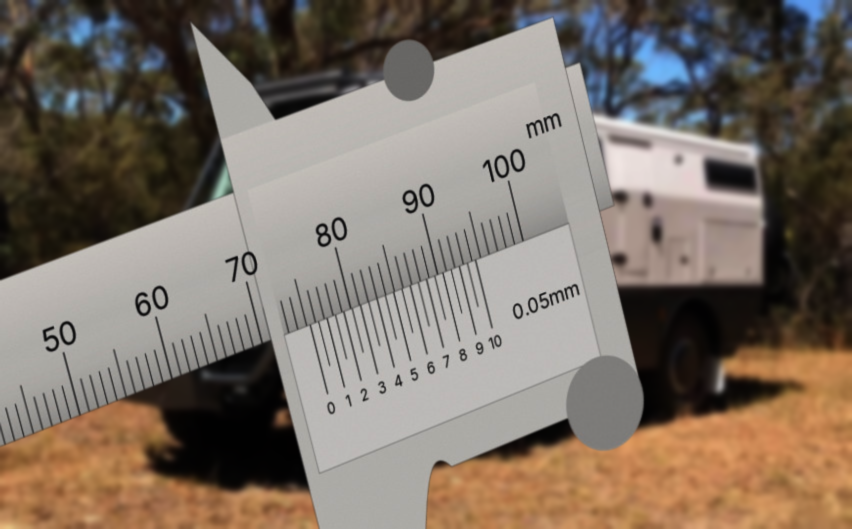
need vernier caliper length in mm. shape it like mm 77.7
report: mm 75.4
